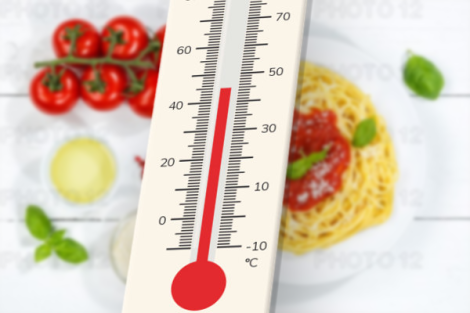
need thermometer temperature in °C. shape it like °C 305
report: °C 45
